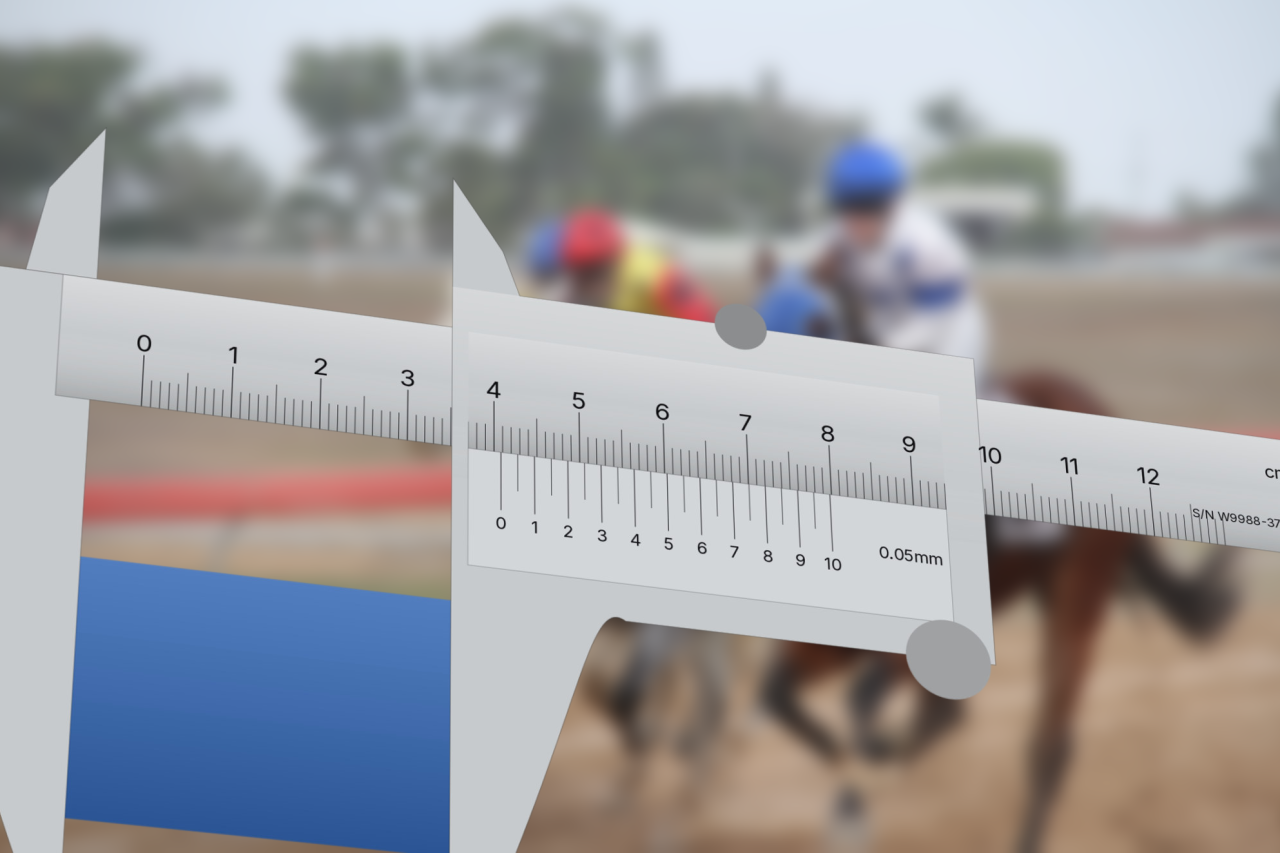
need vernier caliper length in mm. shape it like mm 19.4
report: mm 40.8
